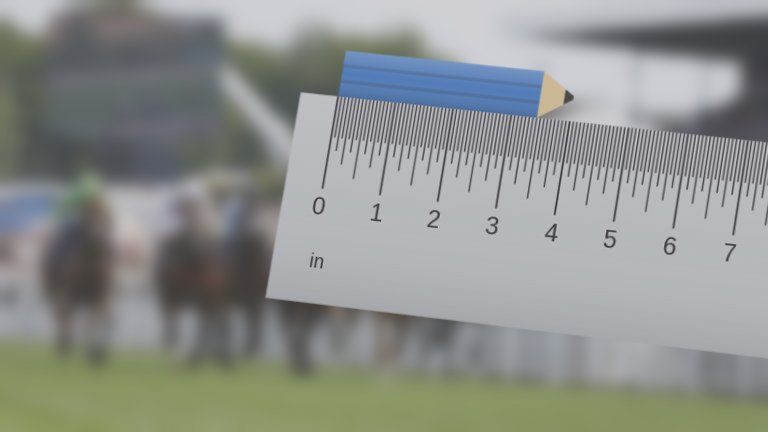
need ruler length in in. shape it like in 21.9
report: in 4
